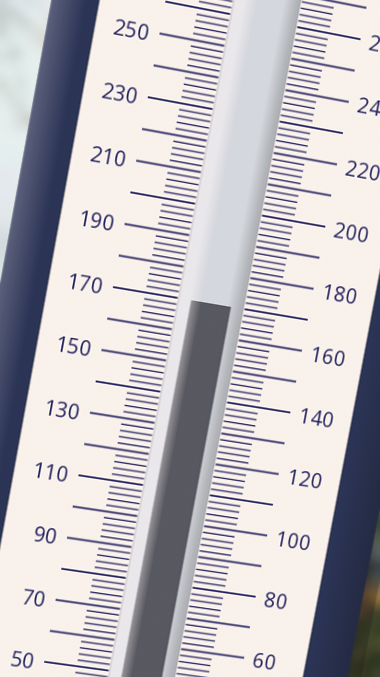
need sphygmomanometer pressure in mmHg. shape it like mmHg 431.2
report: mmHg 170
